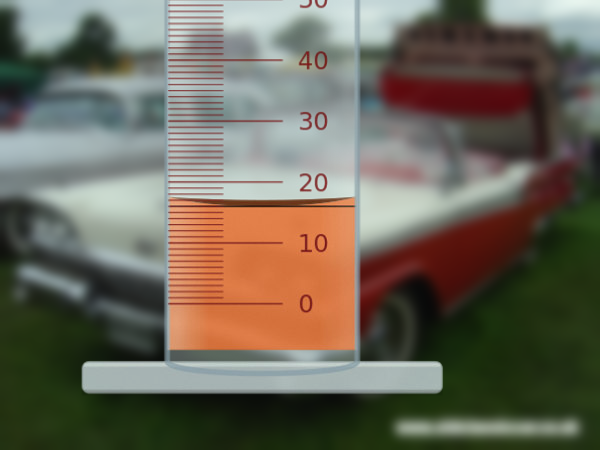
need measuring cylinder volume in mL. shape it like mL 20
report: mL 16
